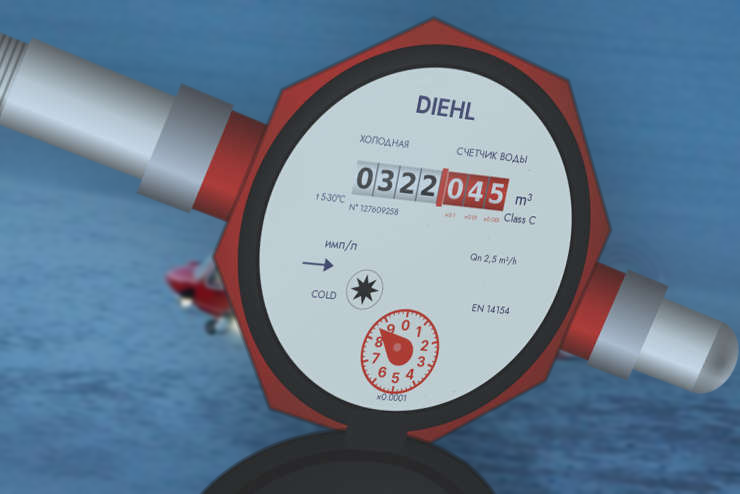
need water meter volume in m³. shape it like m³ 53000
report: m³ 322.0458
